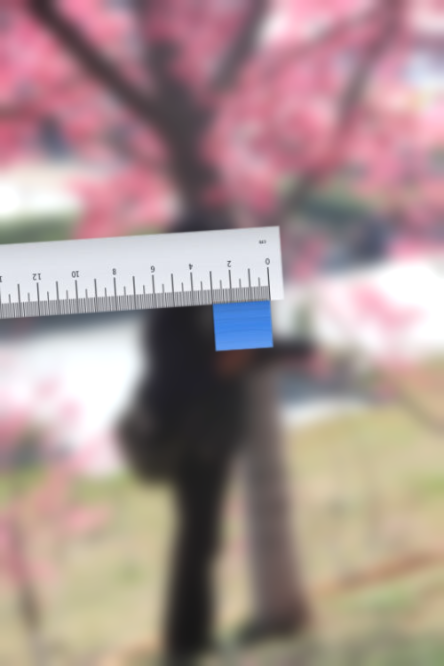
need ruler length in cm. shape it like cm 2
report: cm 3
